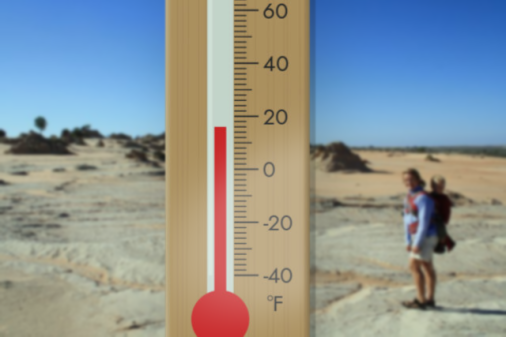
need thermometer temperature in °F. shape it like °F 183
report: °F 16
